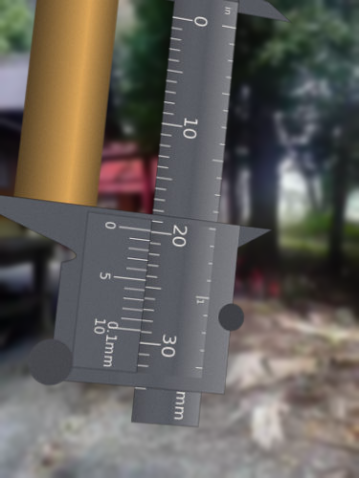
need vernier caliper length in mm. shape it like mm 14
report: mm 19.9
